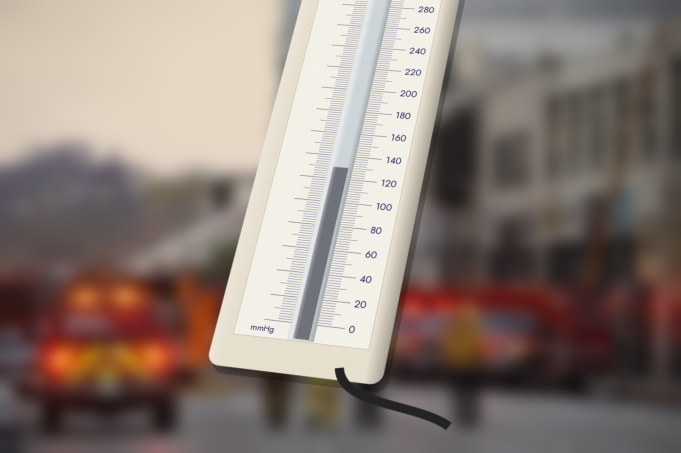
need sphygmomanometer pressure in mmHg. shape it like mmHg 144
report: mmHg 130
